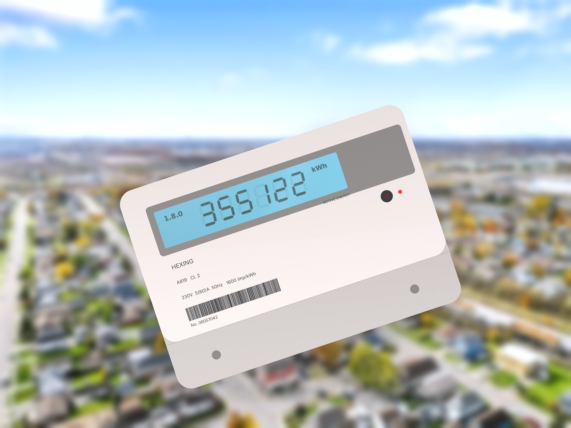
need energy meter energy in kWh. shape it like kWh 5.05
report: kWh 355122
